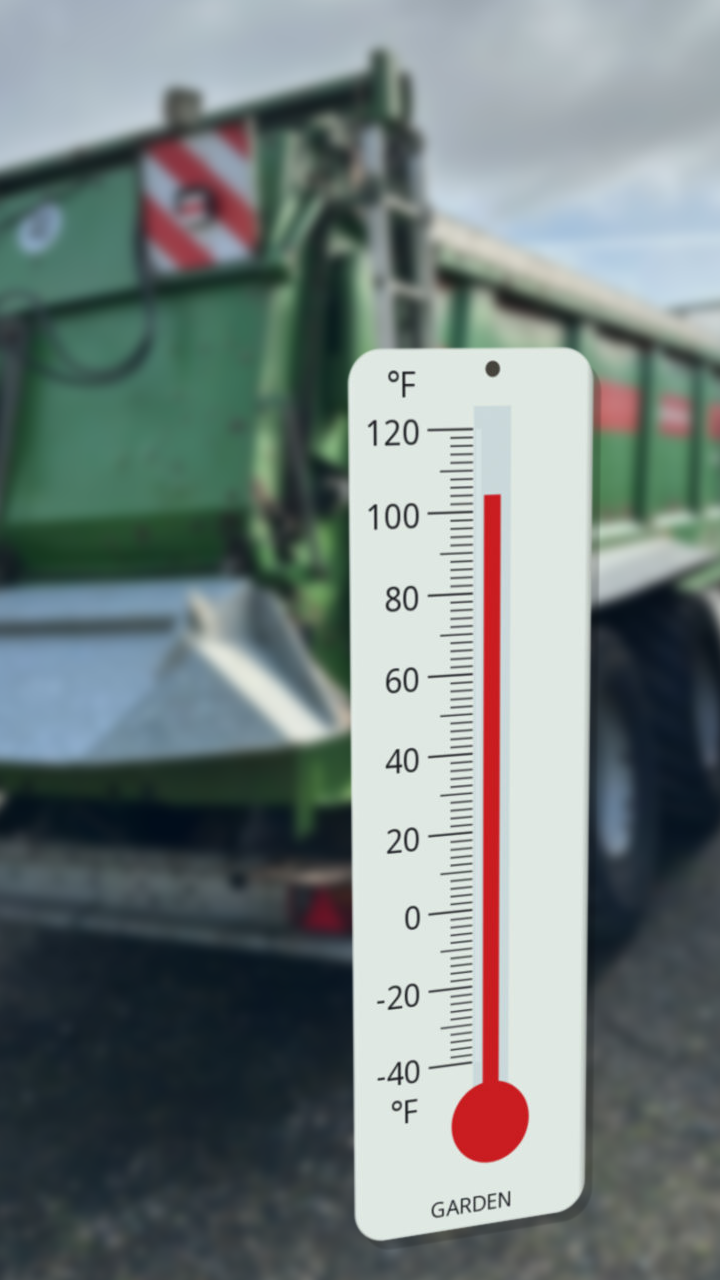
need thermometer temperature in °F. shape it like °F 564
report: °F 104
